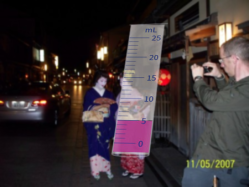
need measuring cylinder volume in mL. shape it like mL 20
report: mL 5
